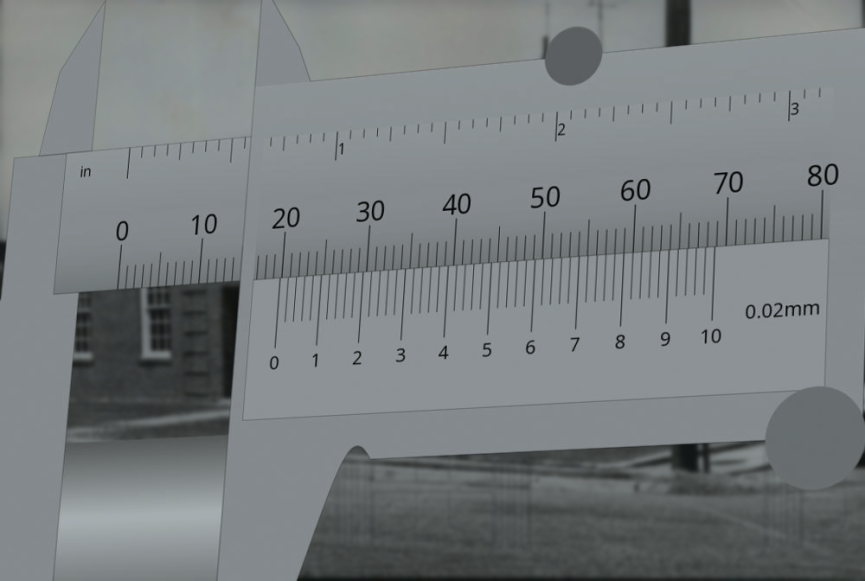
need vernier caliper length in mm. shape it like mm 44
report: mm 19.8
